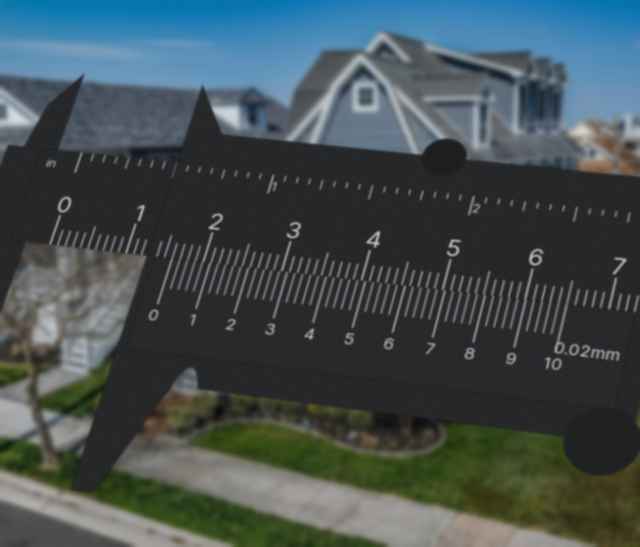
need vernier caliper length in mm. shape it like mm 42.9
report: mm 16.0
